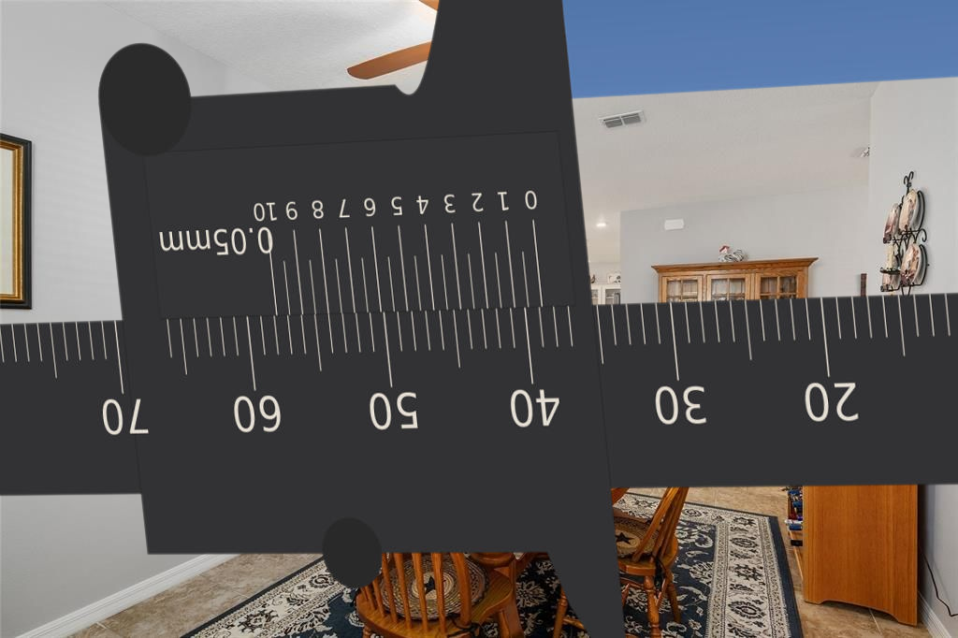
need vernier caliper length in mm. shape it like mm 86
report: mm 38.8
